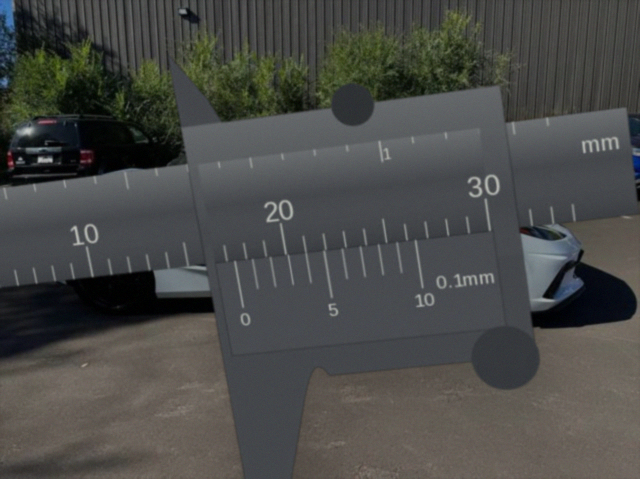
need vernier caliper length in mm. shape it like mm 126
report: mm 17.4
